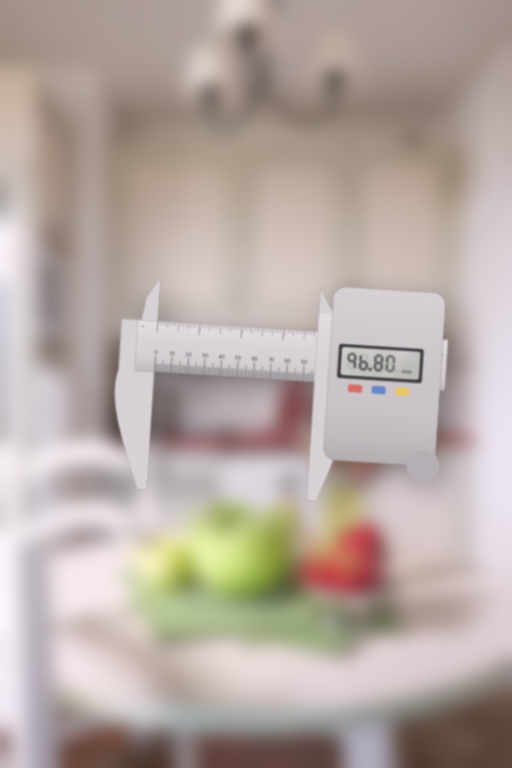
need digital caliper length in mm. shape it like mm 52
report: mm 96.80
